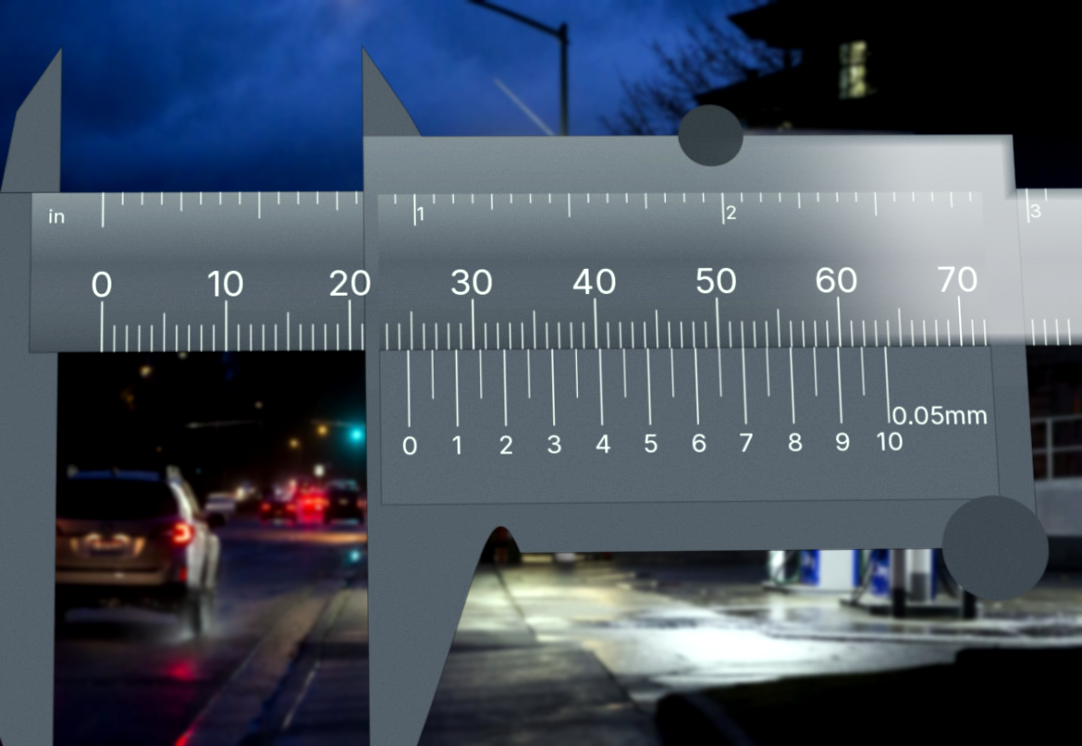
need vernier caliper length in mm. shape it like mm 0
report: mm 24.7
